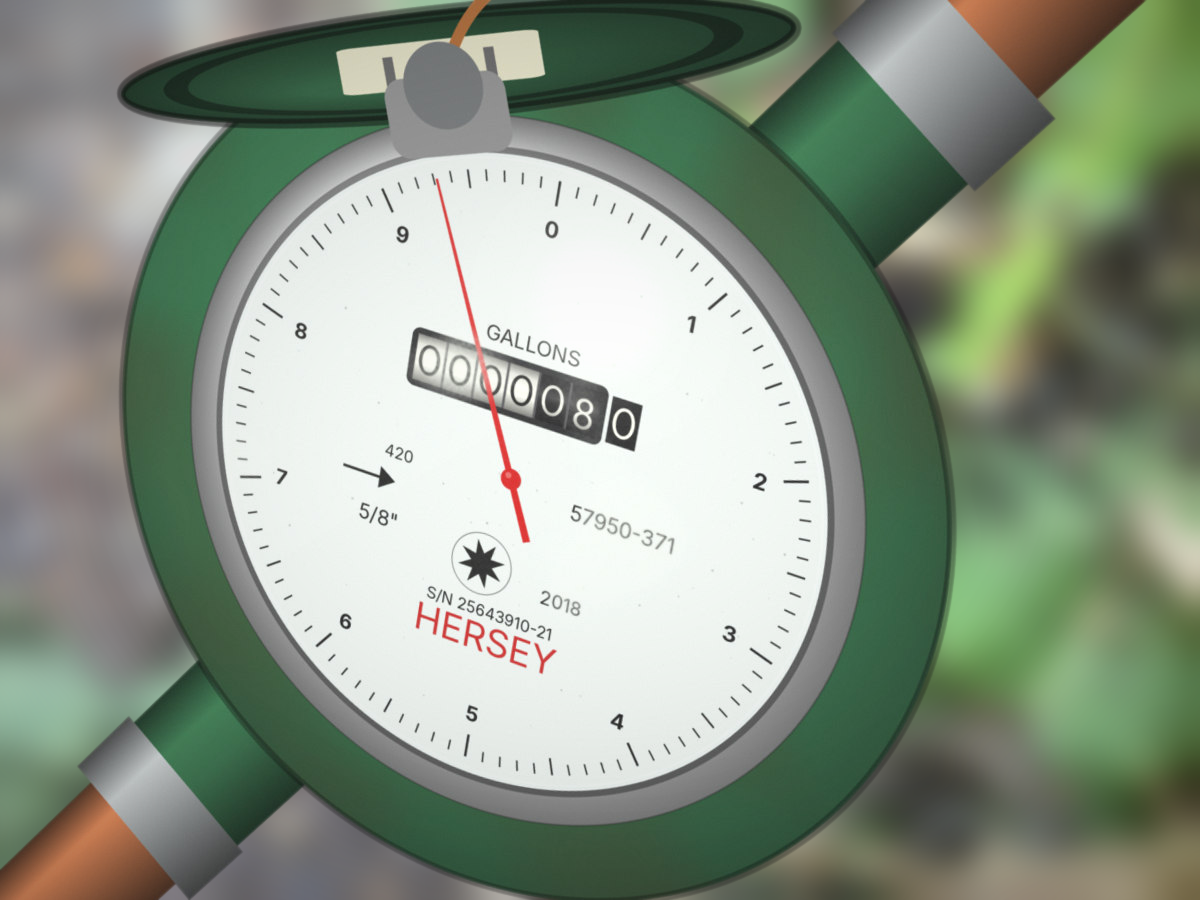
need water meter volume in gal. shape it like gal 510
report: gal 79.3
